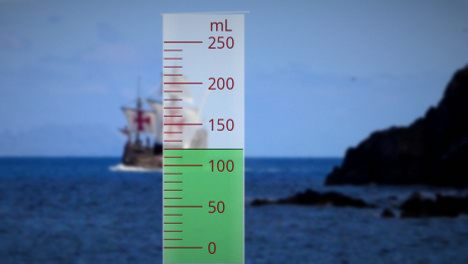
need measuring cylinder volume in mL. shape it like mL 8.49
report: mL 120
